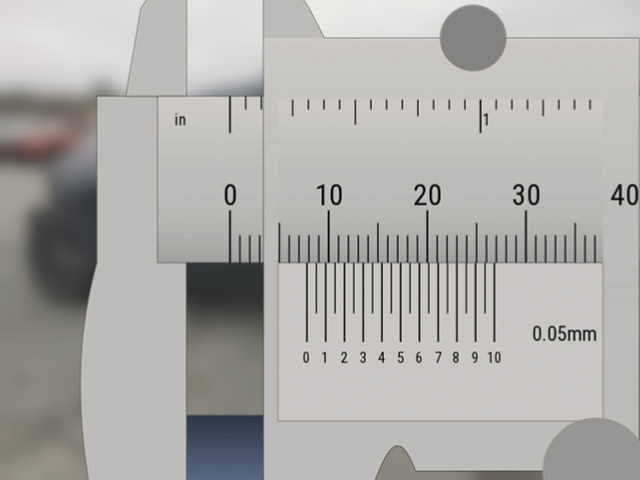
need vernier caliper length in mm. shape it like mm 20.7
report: mm 7.8
